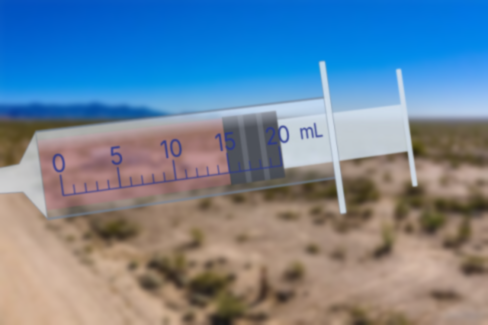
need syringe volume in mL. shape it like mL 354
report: mL 15
